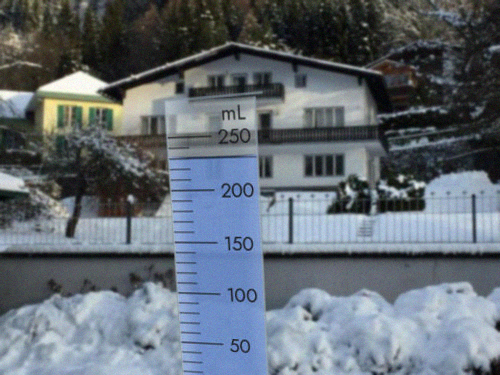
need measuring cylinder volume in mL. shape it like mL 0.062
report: mL 230
